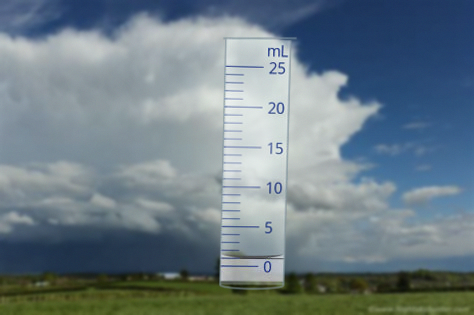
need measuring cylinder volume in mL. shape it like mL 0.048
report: mL 1
